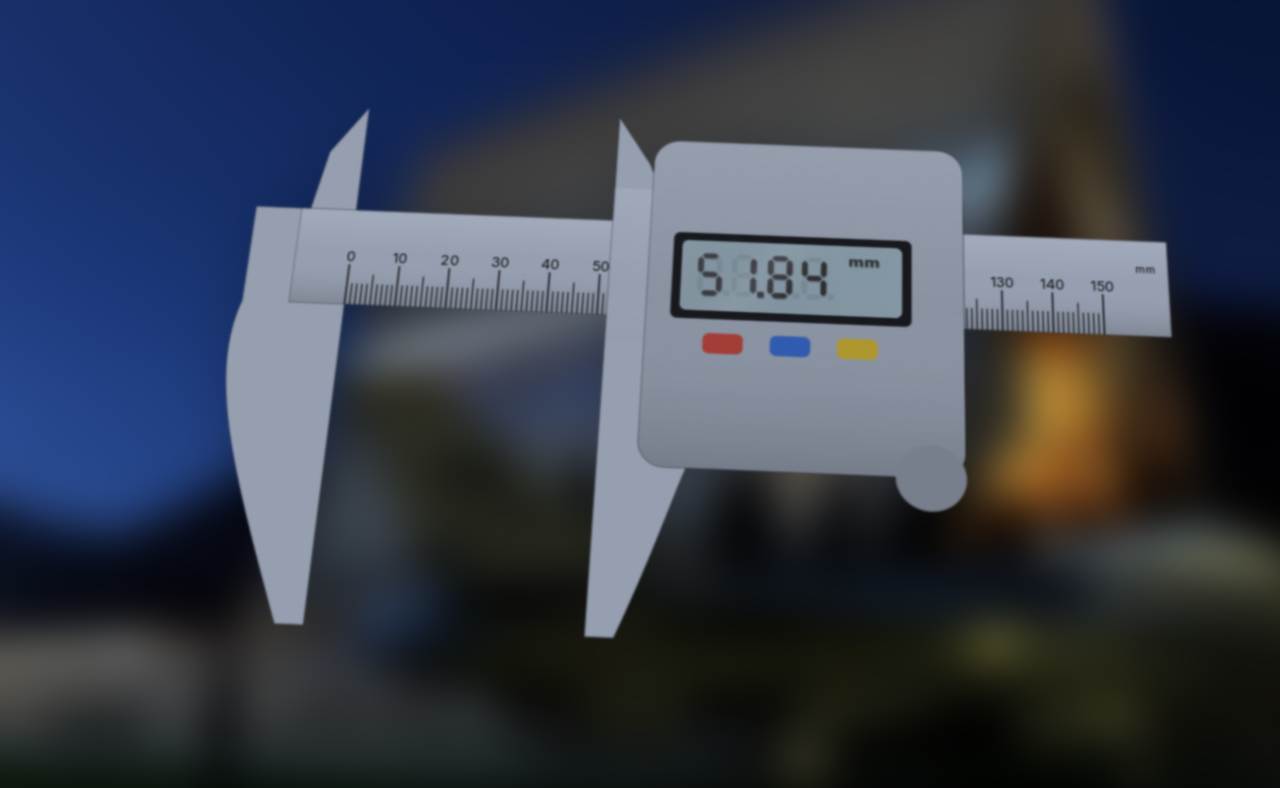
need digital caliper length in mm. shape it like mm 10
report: mm 51.84
